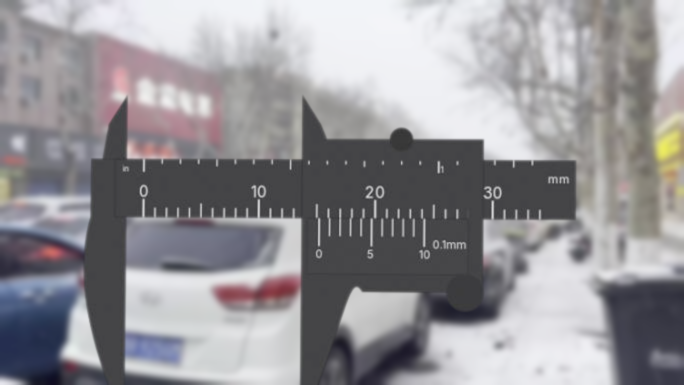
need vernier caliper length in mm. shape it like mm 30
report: mm 15.2
